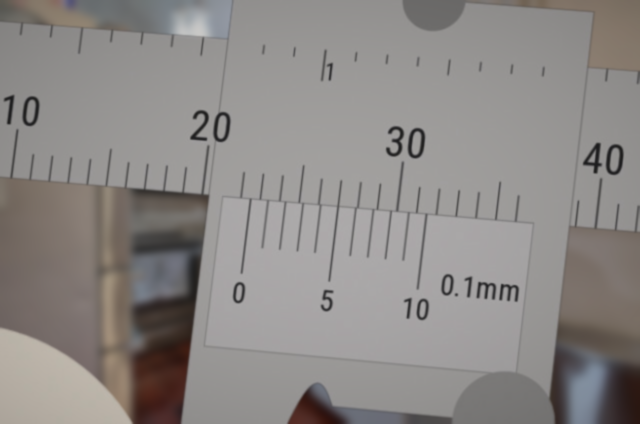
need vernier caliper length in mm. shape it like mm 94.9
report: mm 22.5
